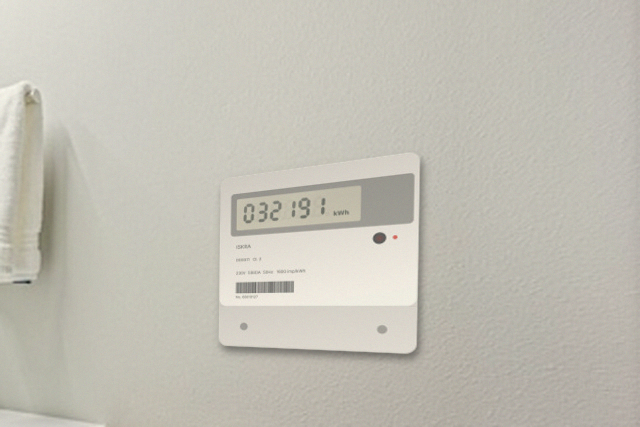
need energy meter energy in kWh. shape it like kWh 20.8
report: kWh 32191
